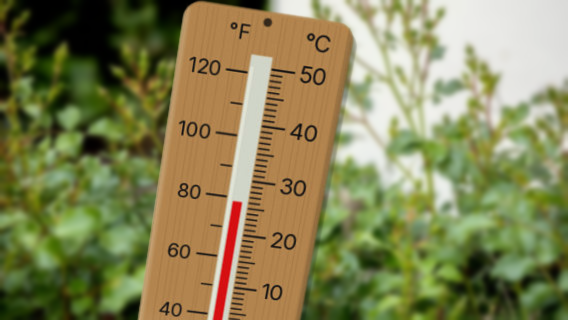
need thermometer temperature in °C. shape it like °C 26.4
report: °C 26
